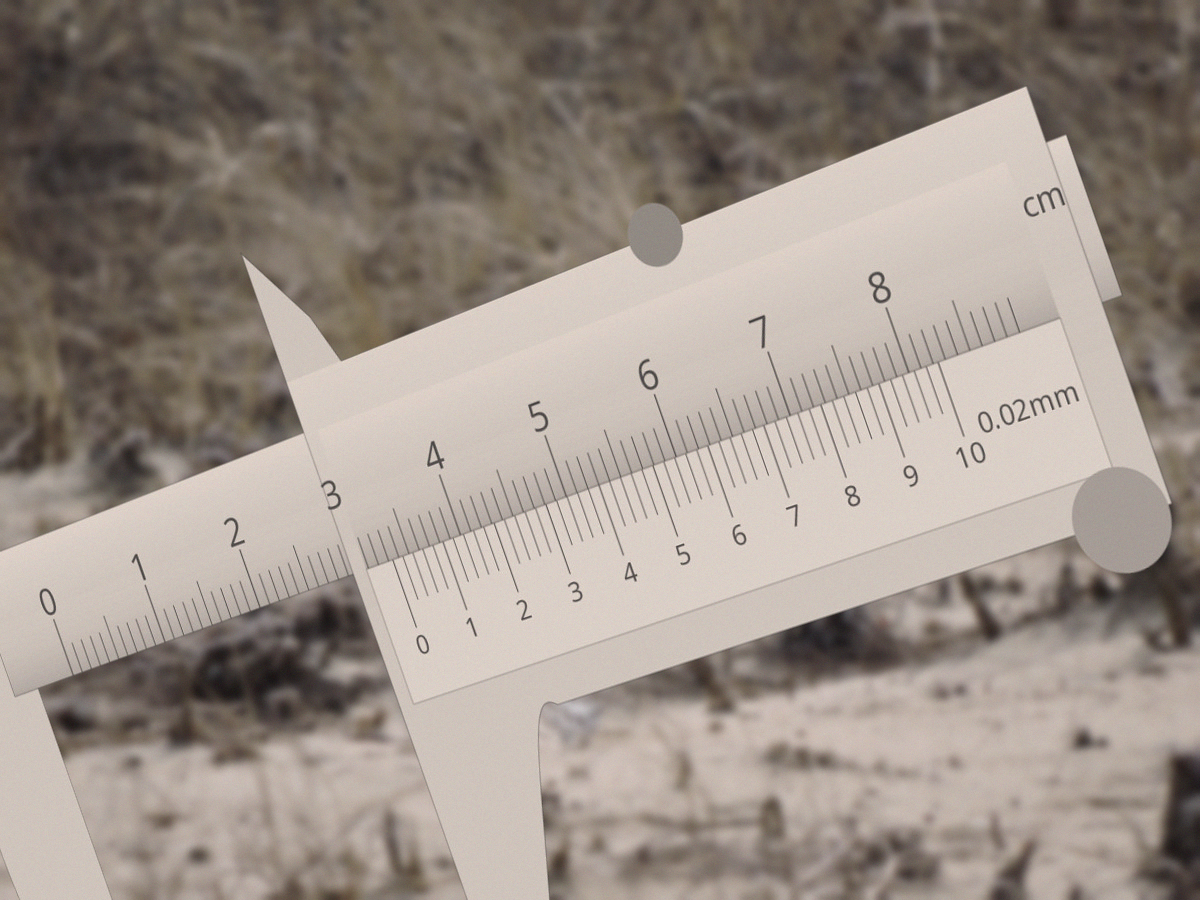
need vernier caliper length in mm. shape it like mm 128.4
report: mm 33.4
